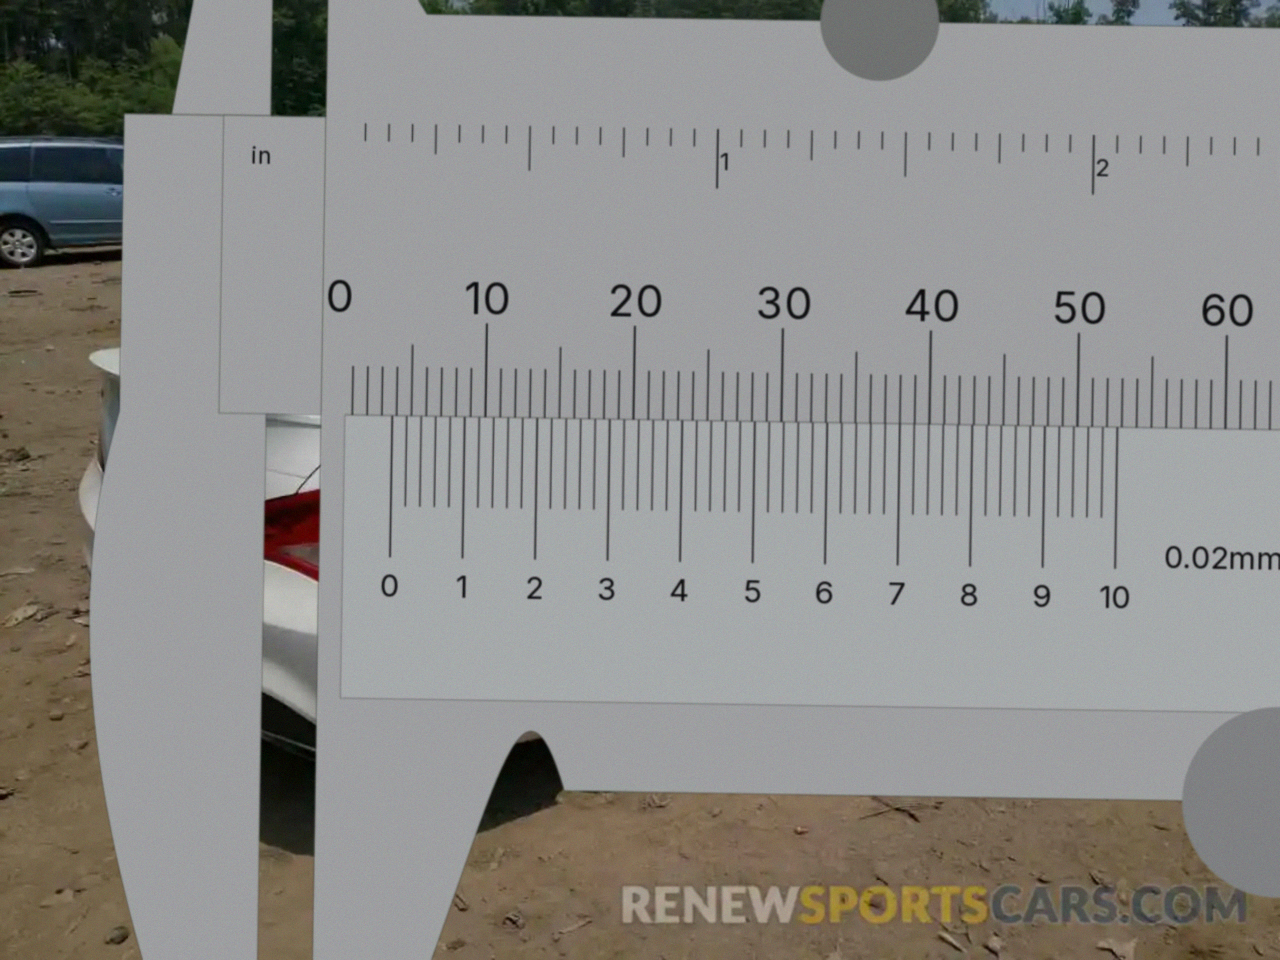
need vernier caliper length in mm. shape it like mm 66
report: mm 3.7
